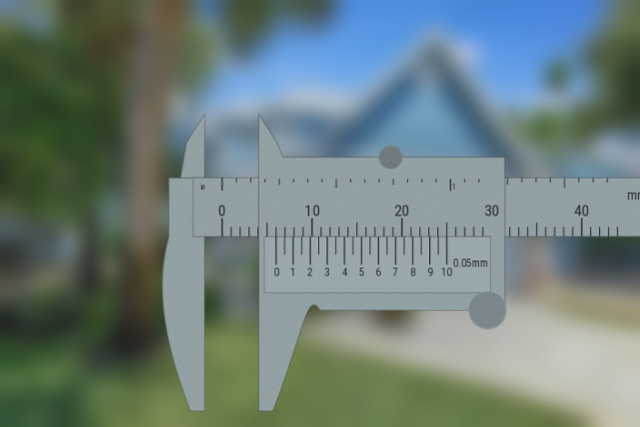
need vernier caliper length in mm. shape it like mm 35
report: mm 6.0
